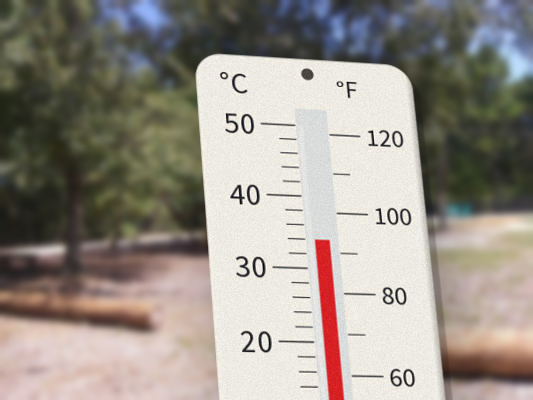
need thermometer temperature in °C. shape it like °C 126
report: °C 34
